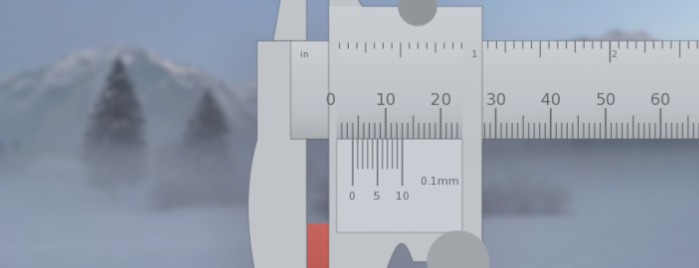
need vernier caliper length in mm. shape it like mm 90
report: mm 4.0
